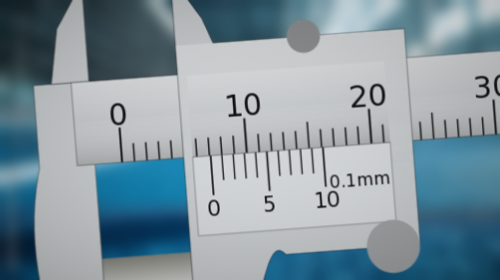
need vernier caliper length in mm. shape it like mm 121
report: mm 7.1
